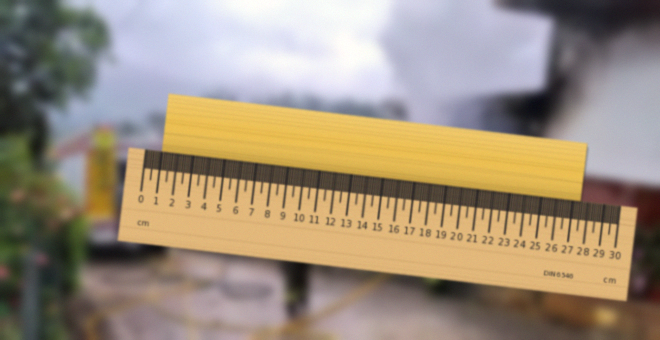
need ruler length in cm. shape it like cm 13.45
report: cm 26.5
